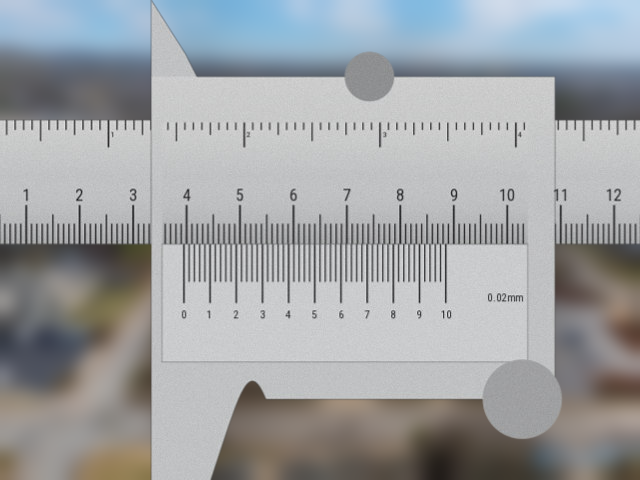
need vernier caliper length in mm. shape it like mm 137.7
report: mm 39.5
